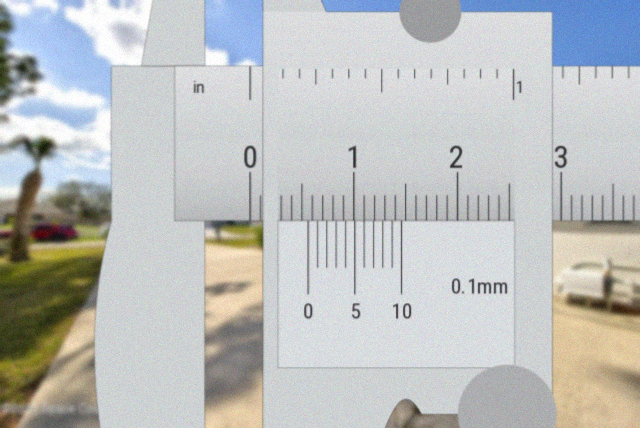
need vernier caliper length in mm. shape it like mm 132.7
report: mm 5.6
